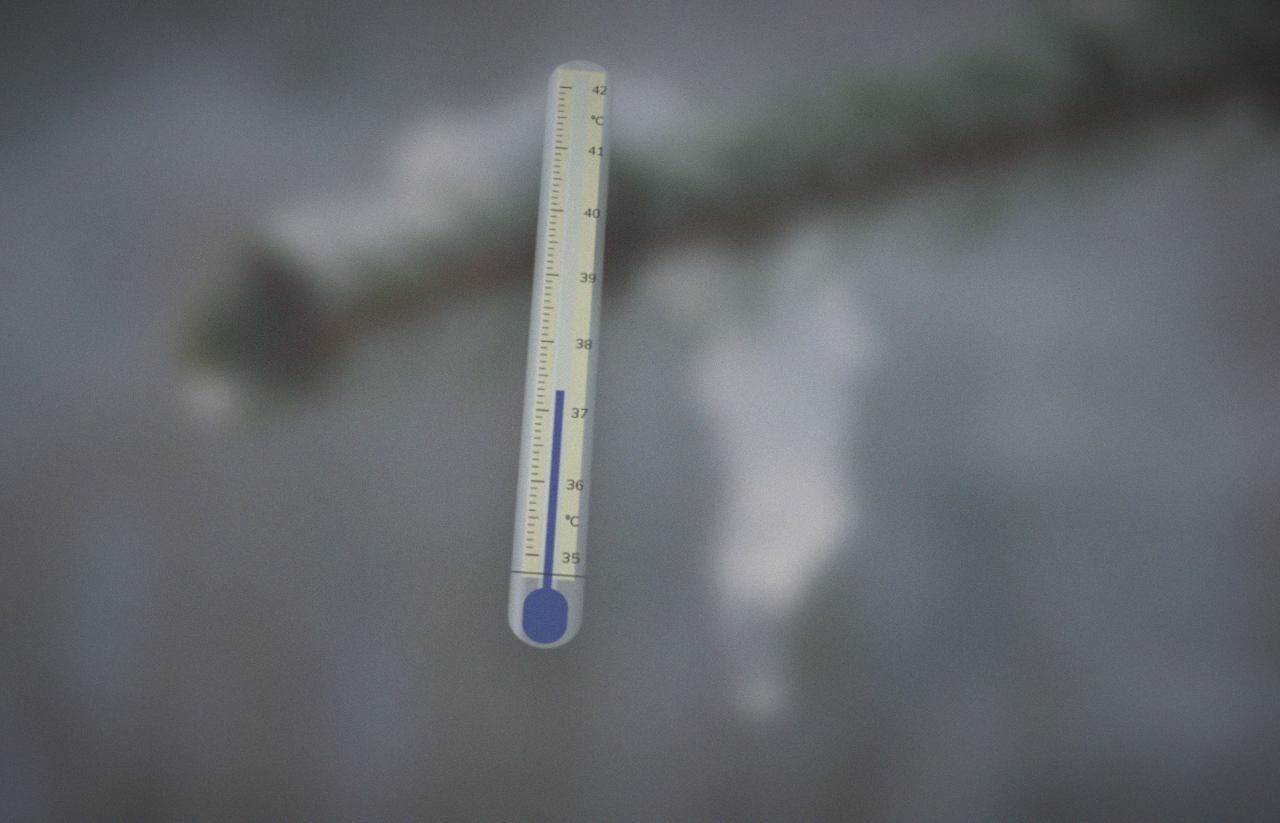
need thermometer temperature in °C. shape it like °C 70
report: °C 37.3
